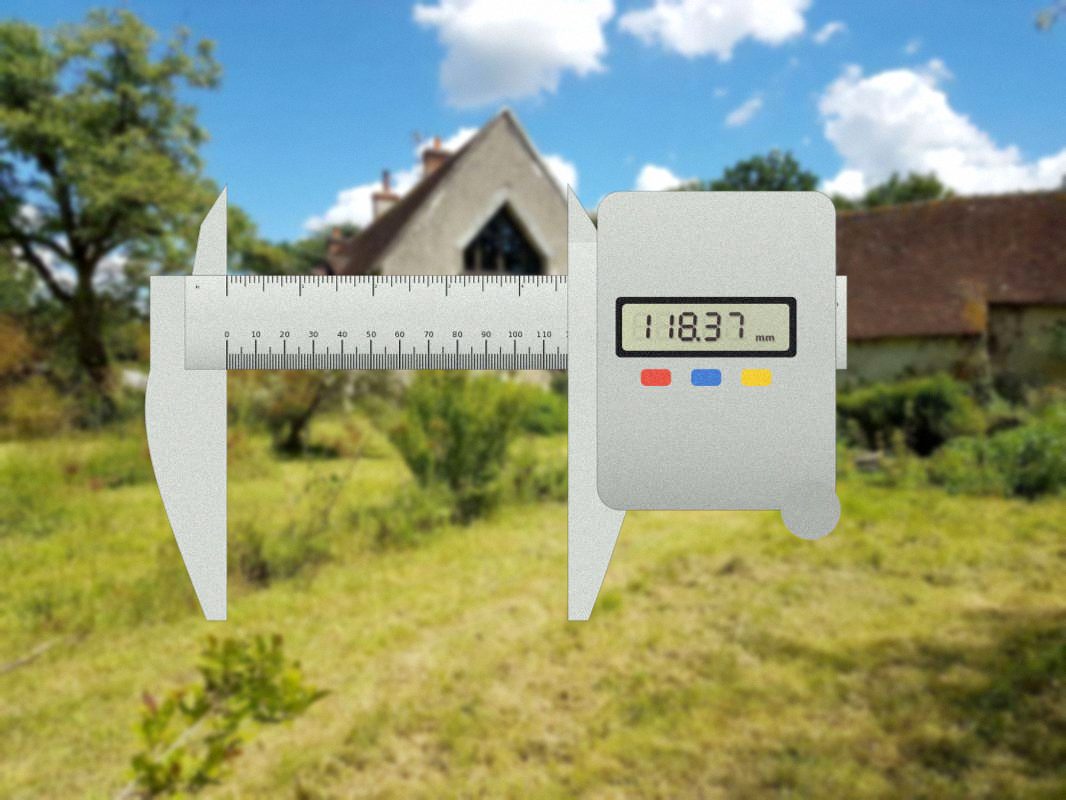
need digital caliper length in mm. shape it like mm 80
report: mm 118.37
